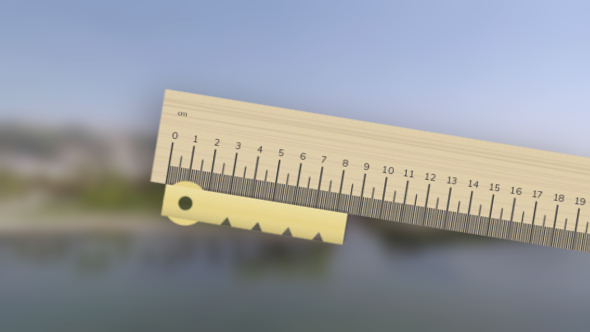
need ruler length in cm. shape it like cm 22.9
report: cm 8.5
